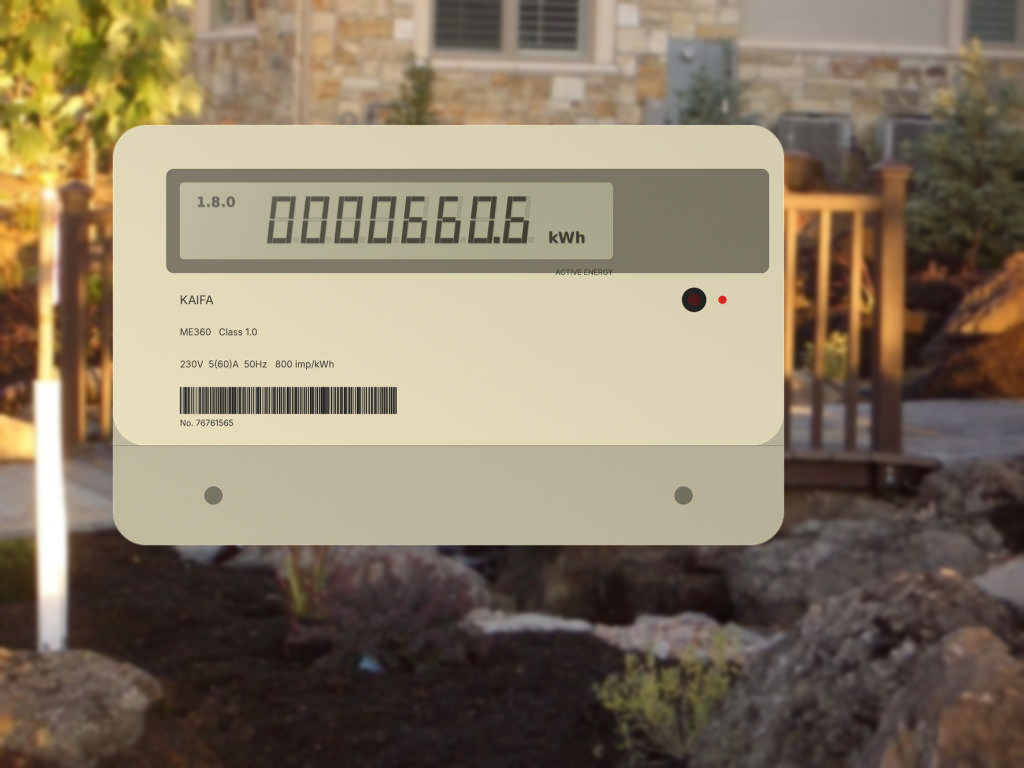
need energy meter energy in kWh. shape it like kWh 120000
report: kWh 660.6
